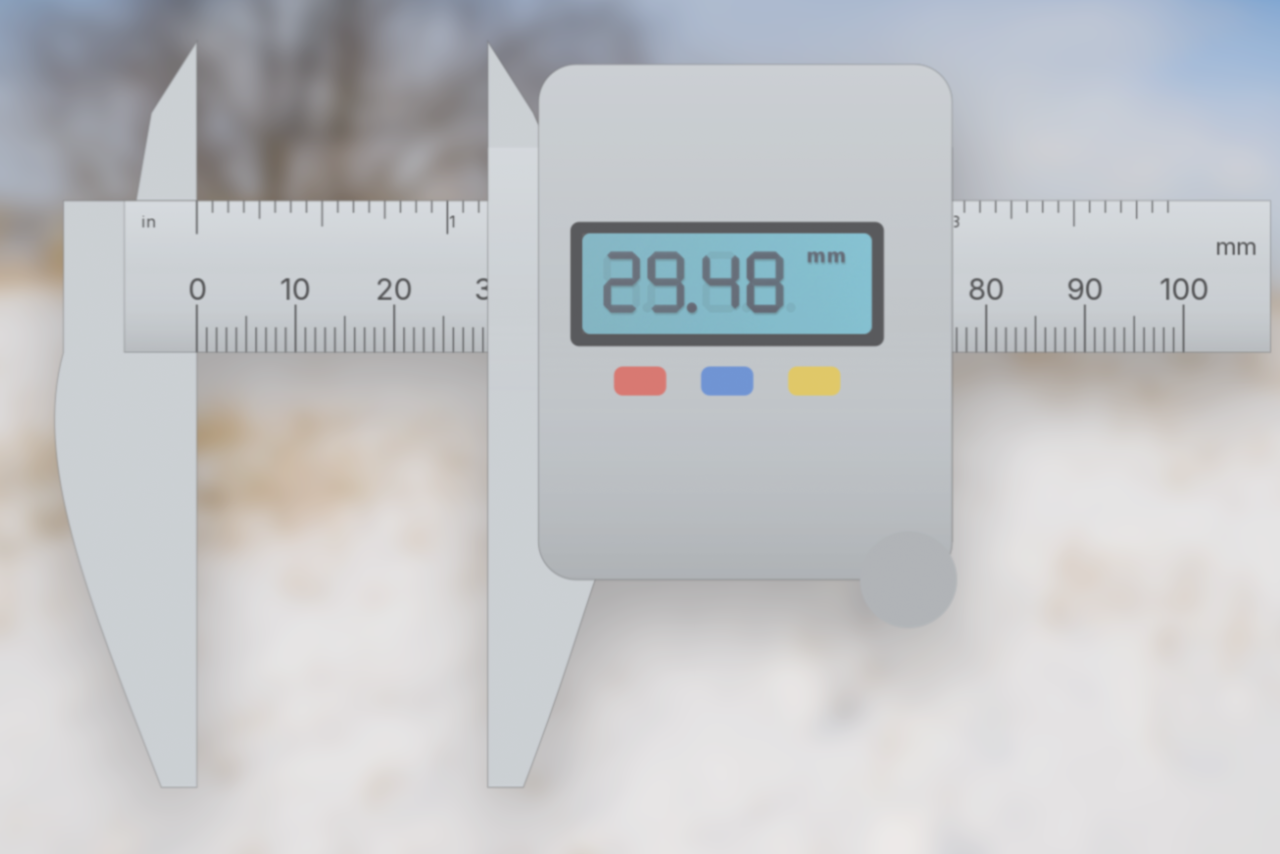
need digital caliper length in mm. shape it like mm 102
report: mm 29.48
